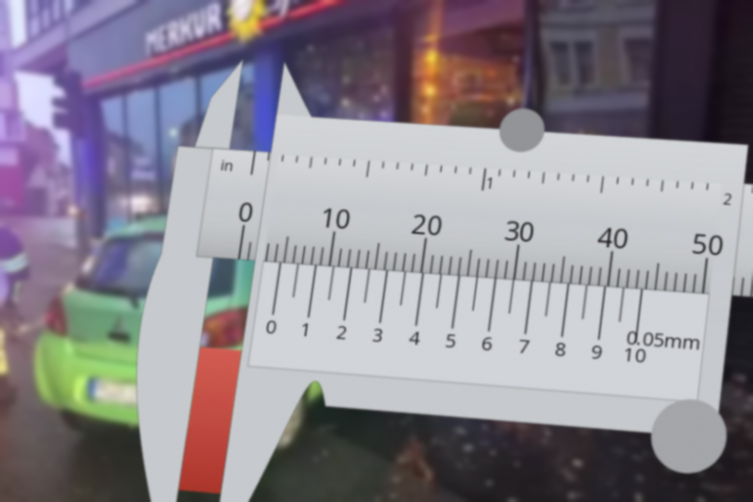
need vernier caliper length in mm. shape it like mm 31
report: mm 4.6
